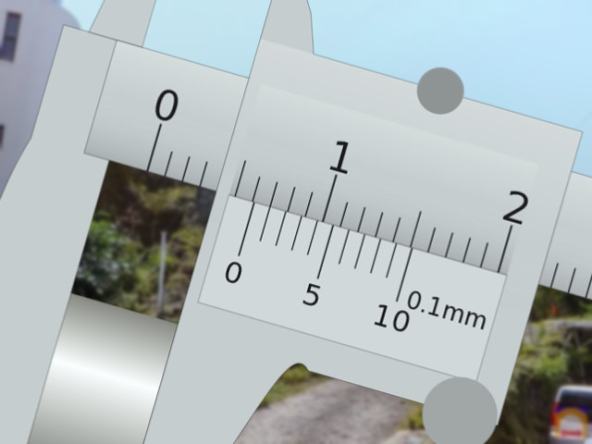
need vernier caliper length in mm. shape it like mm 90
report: mm 6.1
